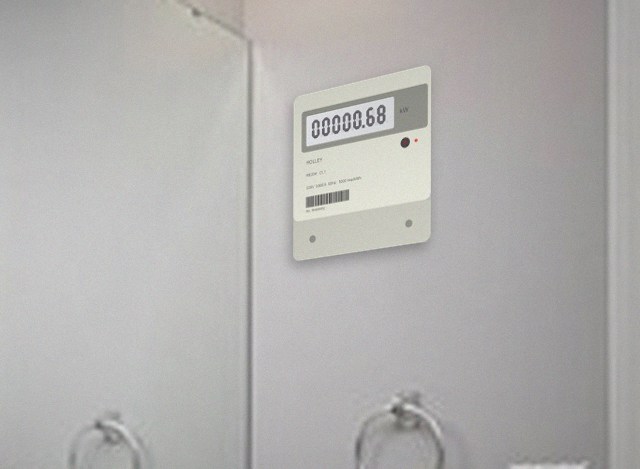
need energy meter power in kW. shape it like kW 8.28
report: kW 0.68
